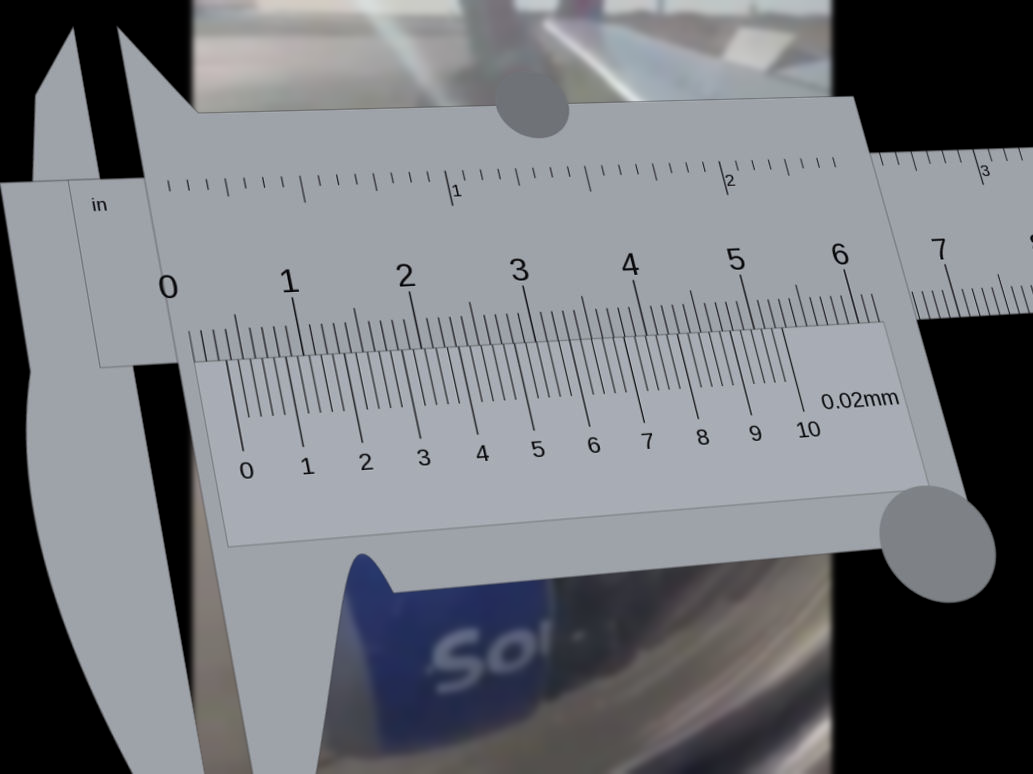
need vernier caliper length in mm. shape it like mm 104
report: mm 3.6
